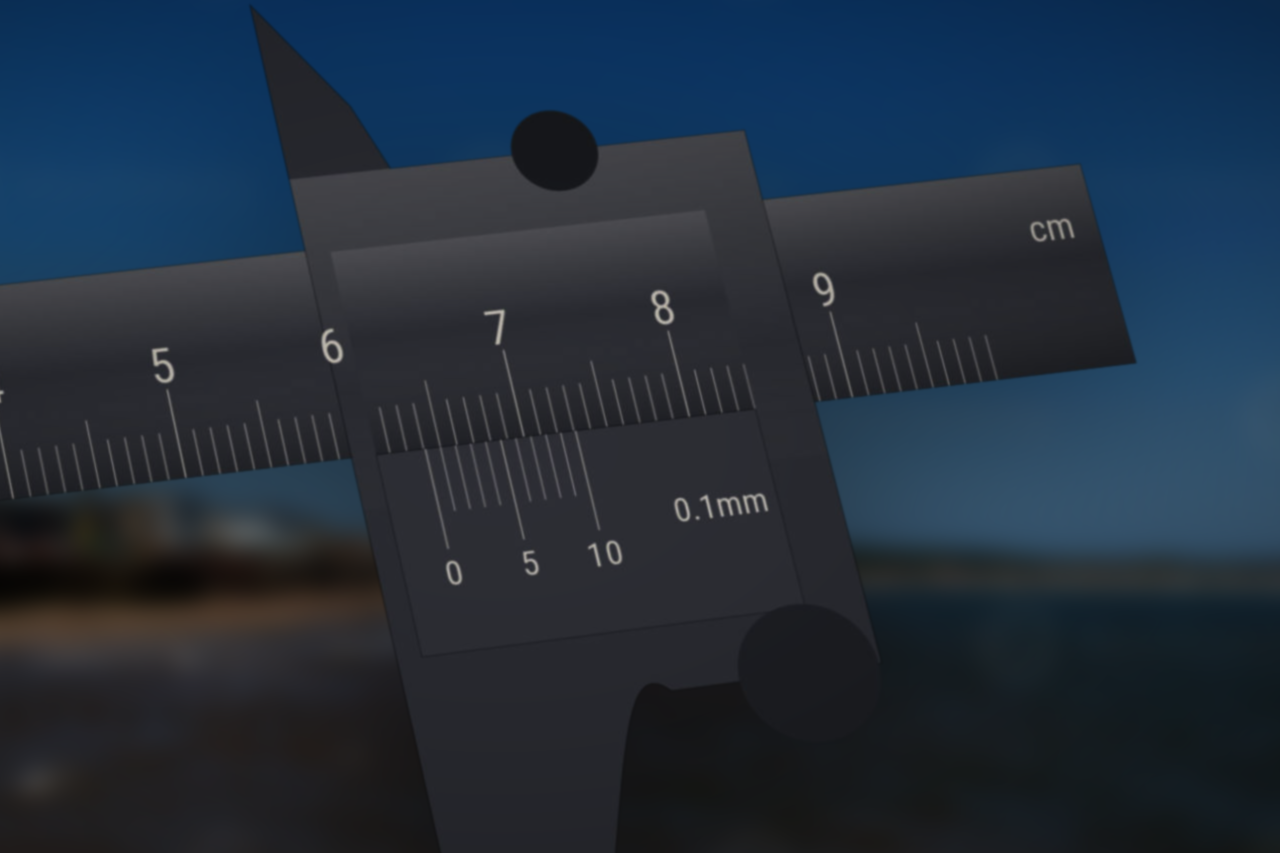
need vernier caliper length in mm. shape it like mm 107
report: mm 64.1
